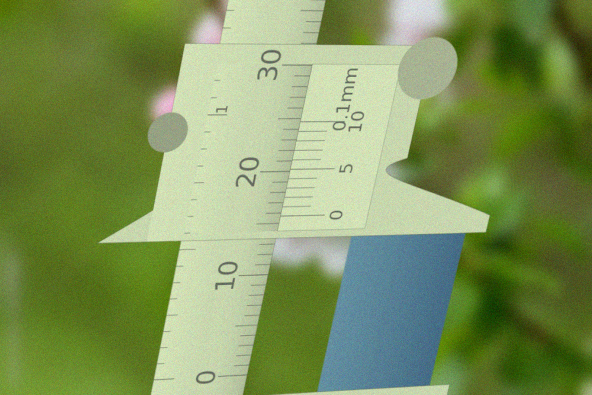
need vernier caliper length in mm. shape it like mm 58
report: mm 15.7
